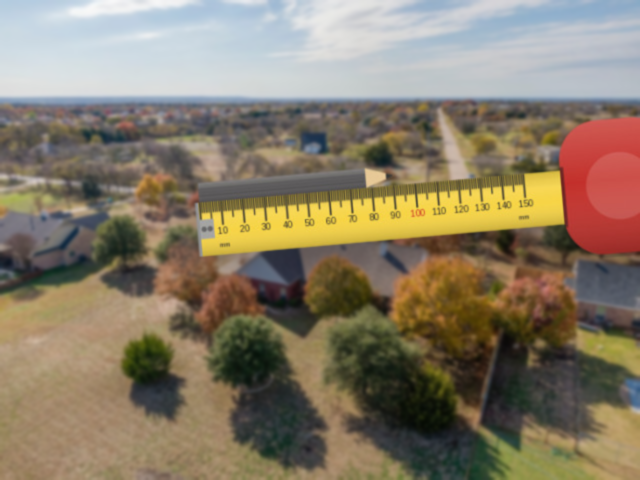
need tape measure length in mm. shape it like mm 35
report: mm 90
